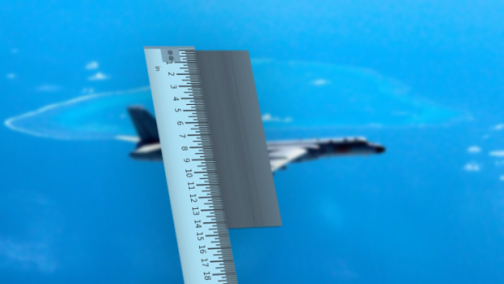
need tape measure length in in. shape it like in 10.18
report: in 14.5
